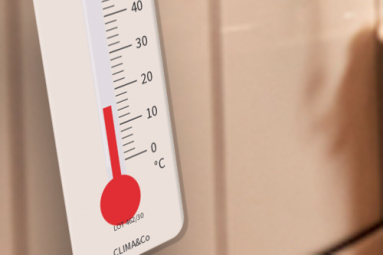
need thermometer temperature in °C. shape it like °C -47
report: °C 16
